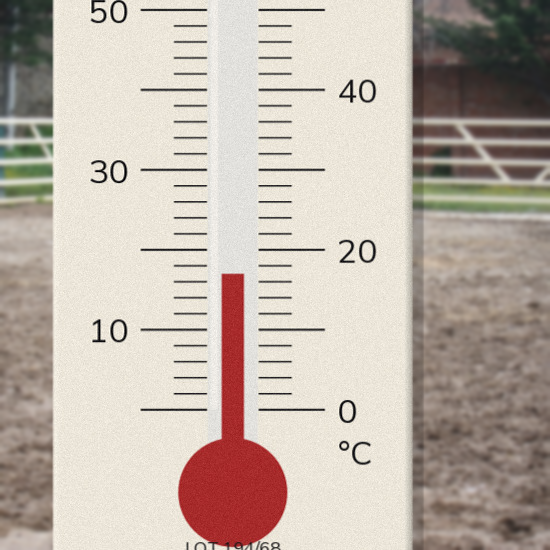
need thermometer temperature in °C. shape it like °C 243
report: °C 17
